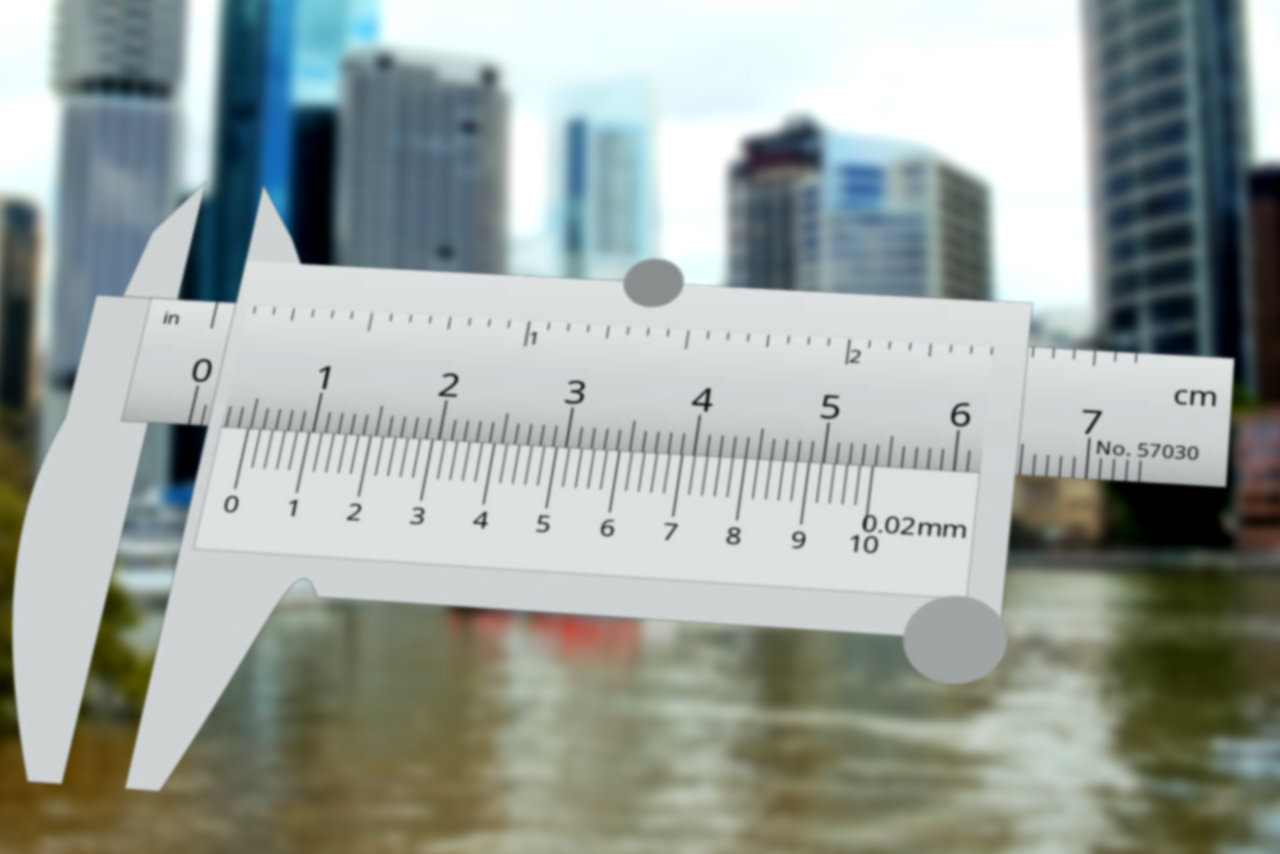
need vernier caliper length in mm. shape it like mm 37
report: mm 4.8
